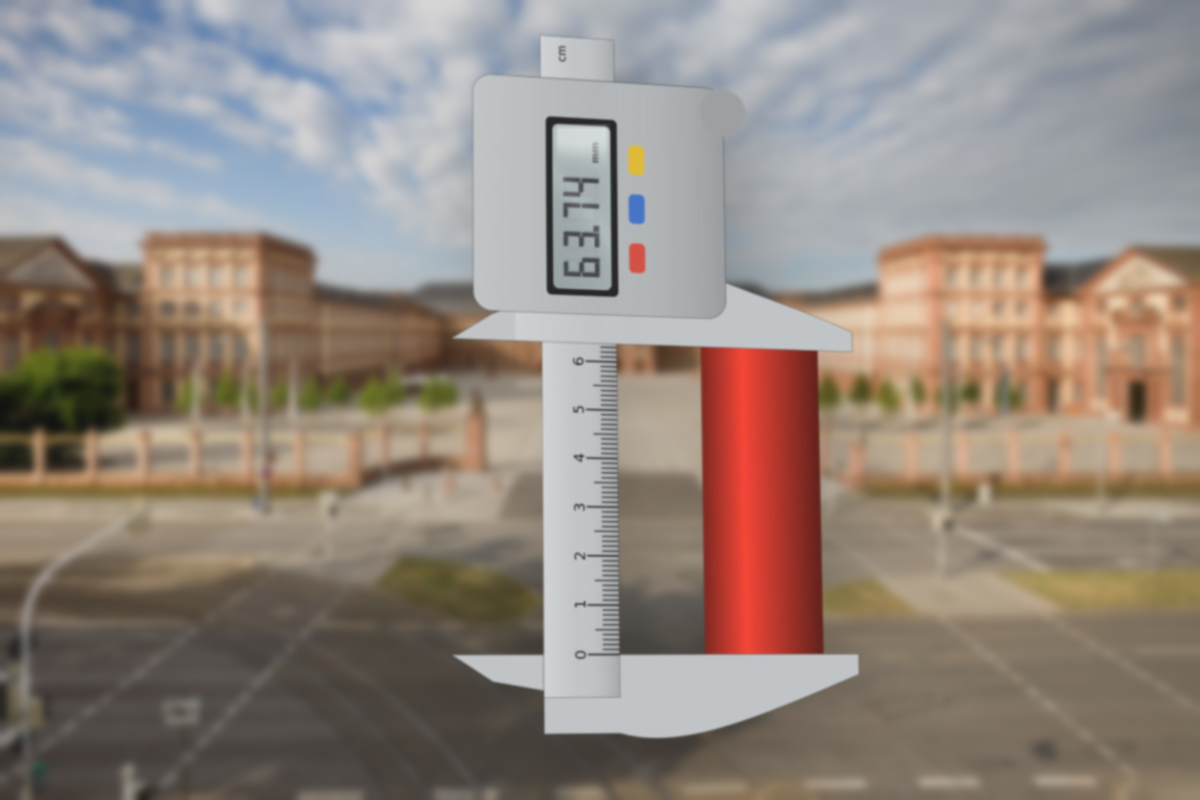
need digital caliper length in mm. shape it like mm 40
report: mm 63.74
